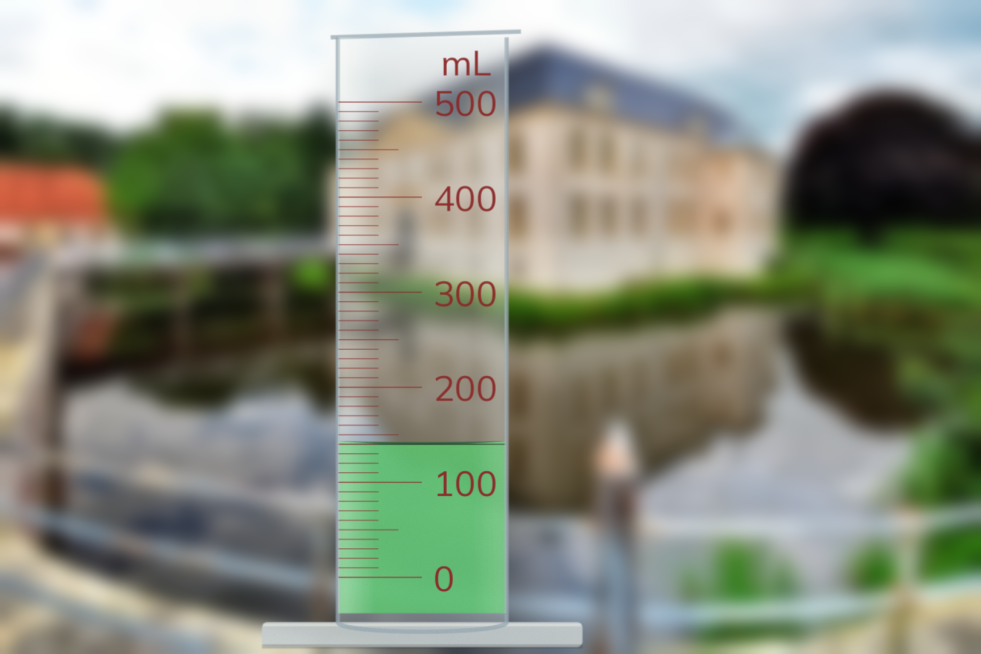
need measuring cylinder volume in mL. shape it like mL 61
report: mL 140
